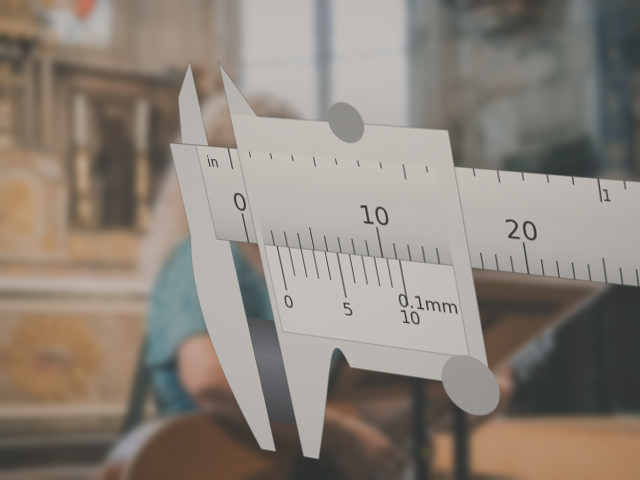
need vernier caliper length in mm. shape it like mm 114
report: mm 2.2
